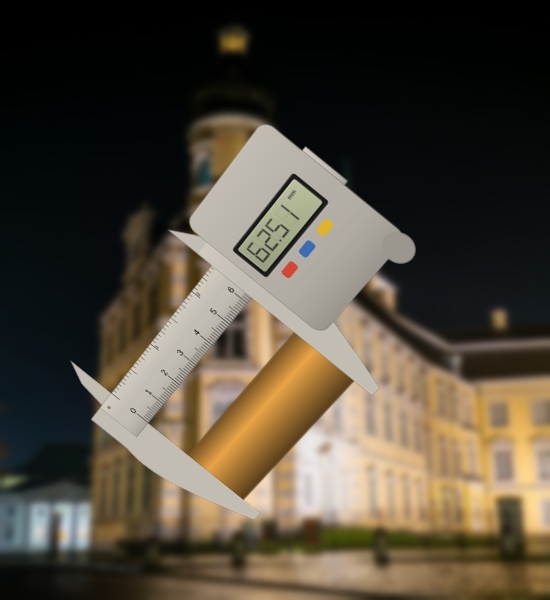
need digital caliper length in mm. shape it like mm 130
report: mm 62.51
